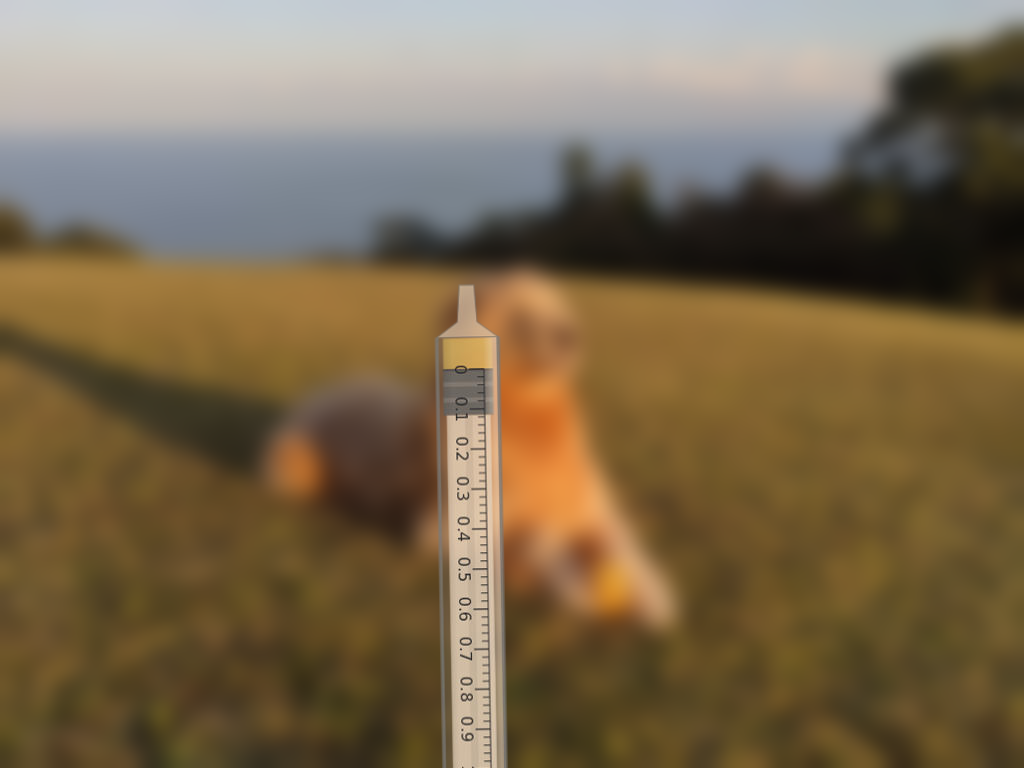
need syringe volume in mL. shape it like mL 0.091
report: mL 0
